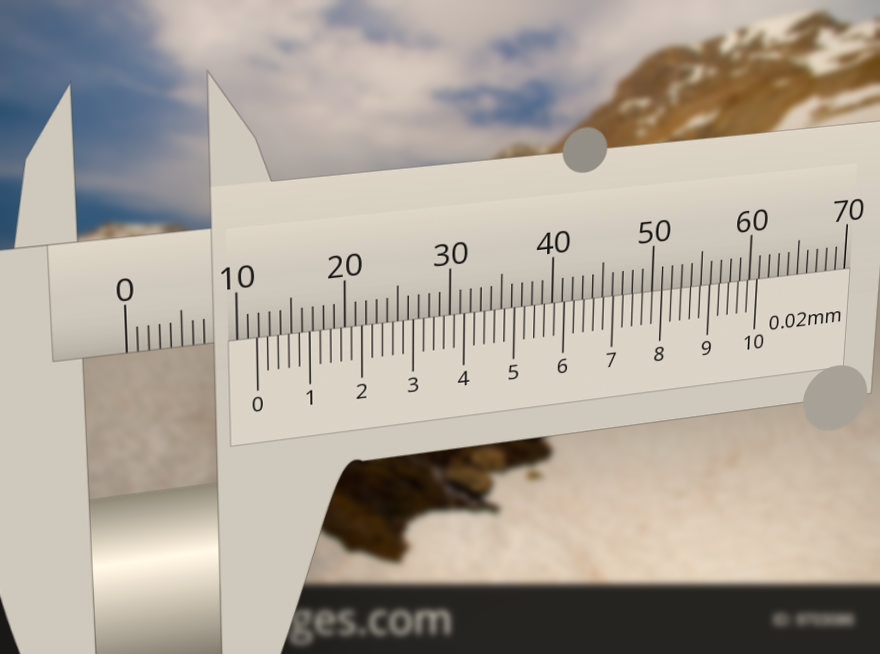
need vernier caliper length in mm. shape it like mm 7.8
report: mm 11.8
